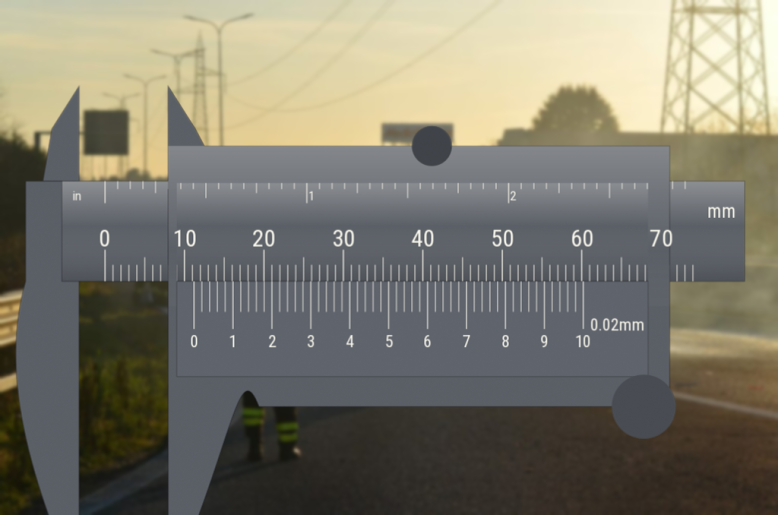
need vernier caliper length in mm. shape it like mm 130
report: mm 11.2
